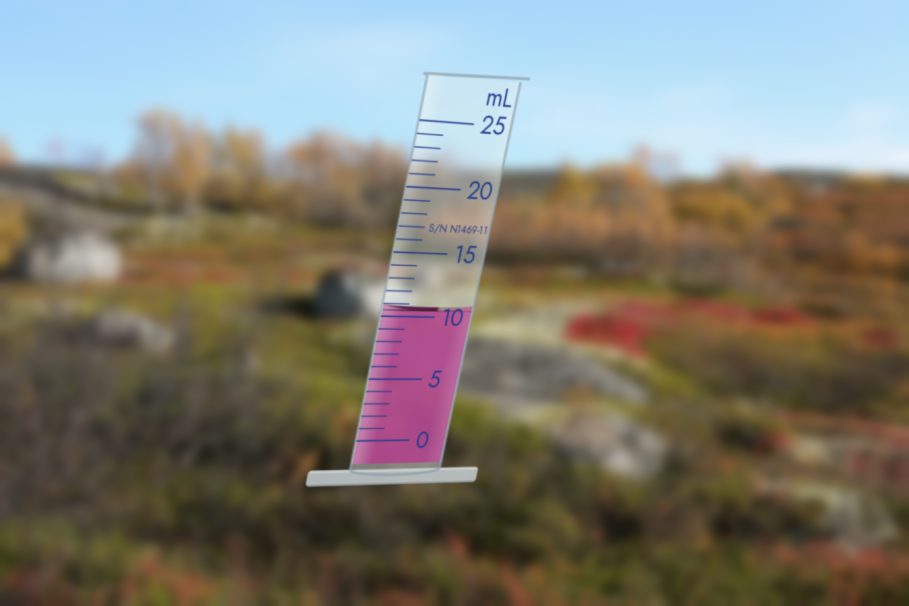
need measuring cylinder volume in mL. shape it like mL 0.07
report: mL 10.5
